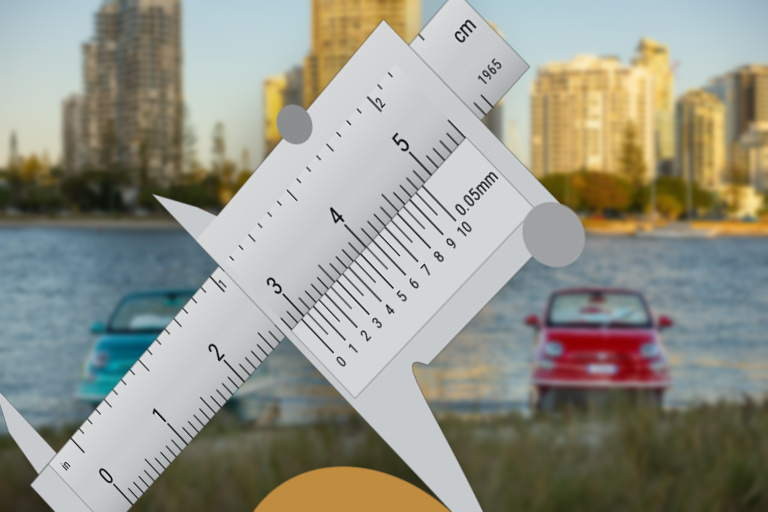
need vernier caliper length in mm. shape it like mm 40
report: mm 29.6
